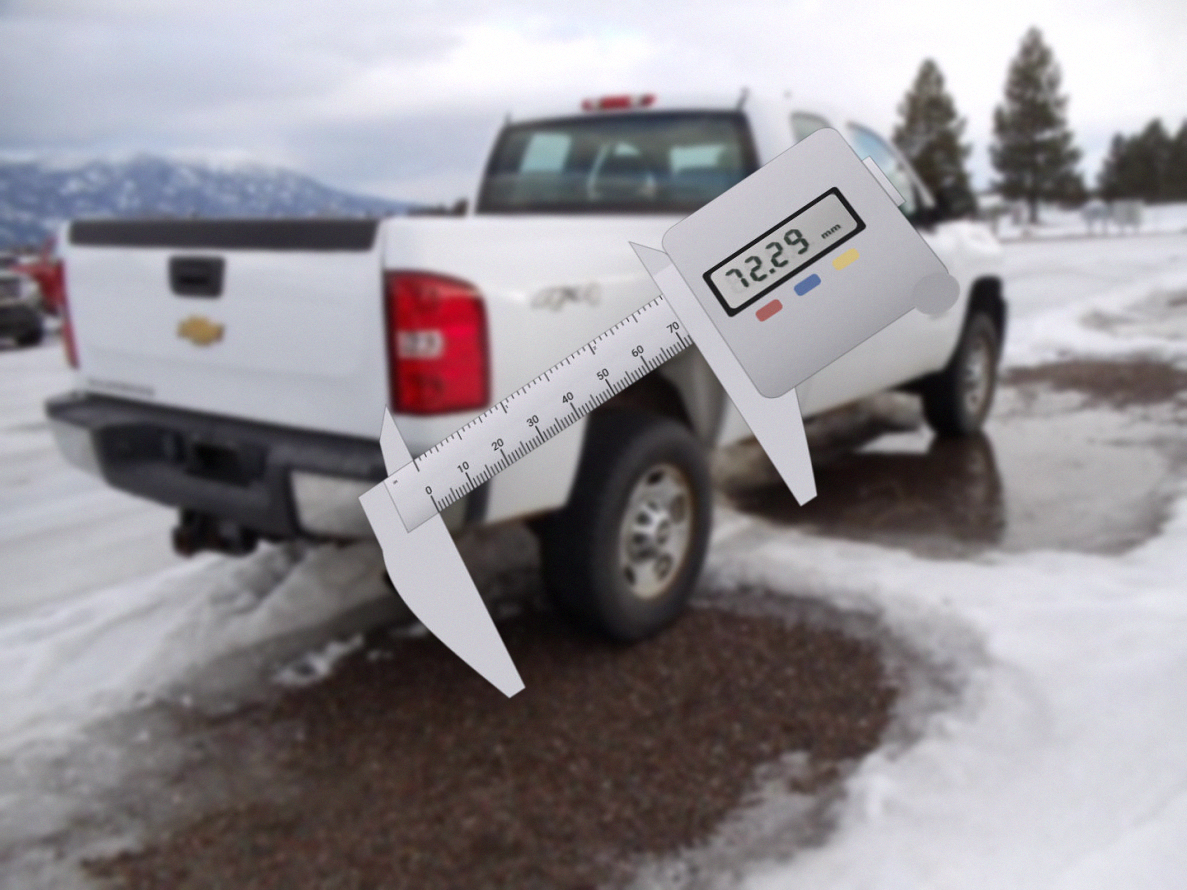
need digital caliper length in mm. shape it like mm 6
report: mm 72.29
